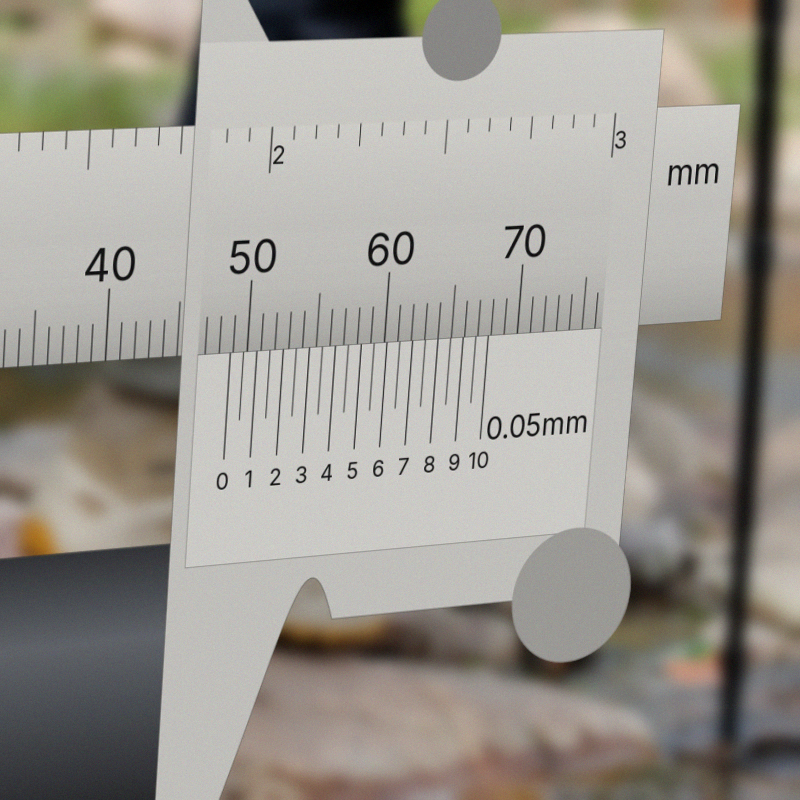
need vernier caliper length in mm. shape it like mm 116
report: mm 48.8
